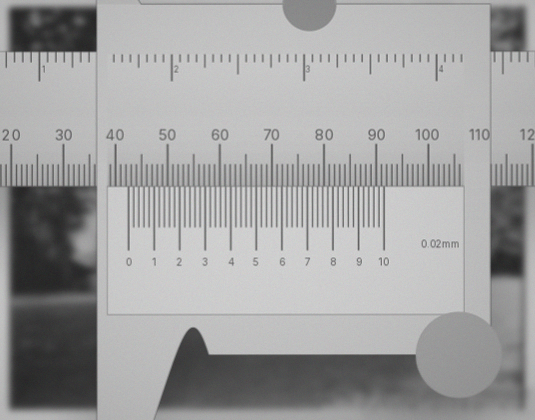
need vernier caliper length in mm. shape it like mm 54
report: mm 42.5
